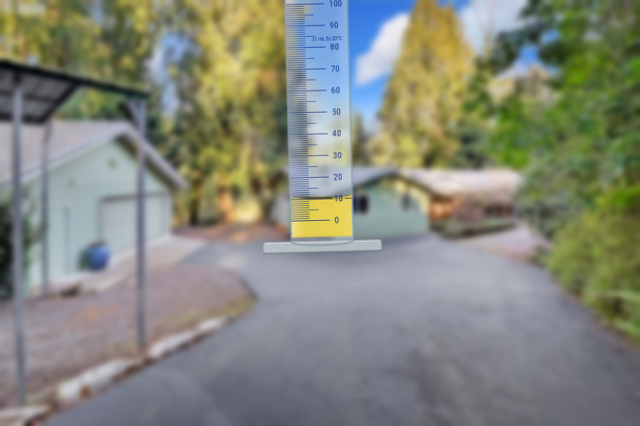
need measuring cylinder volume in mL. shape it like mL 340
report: mL 10
